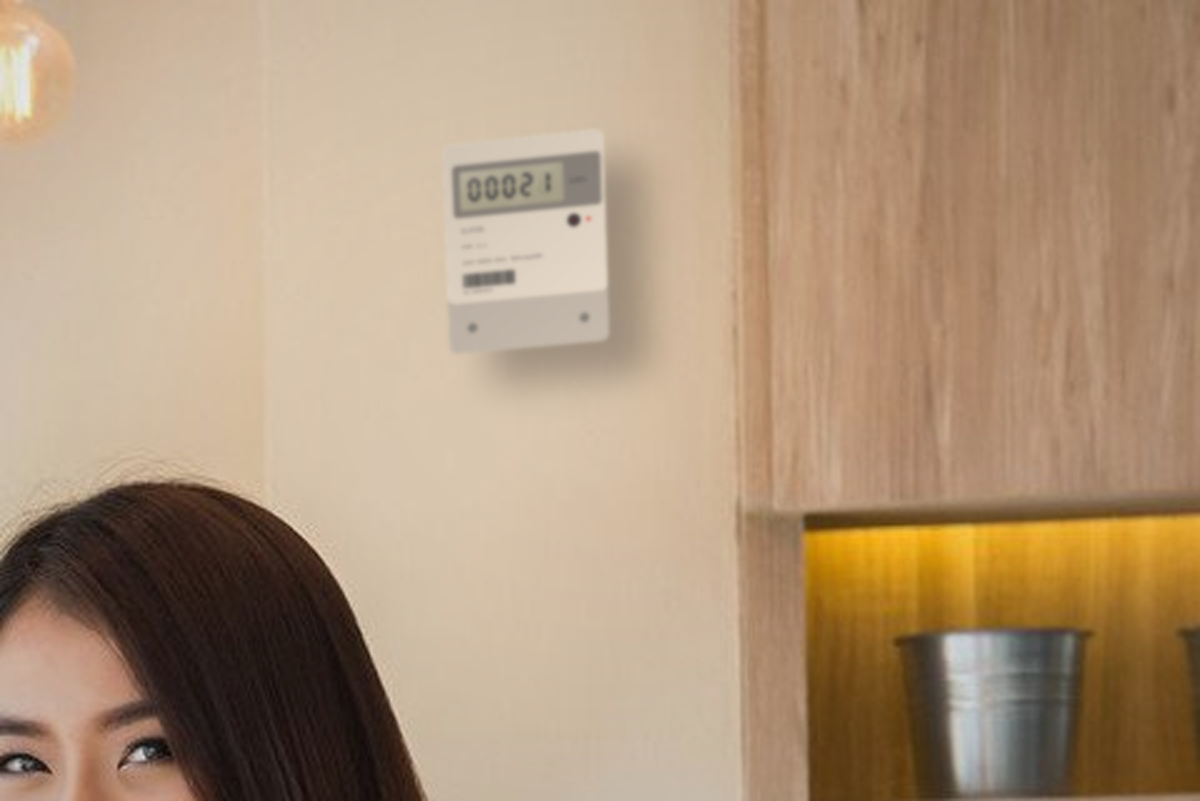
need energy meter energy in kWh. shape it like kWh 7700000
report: kWh 21
